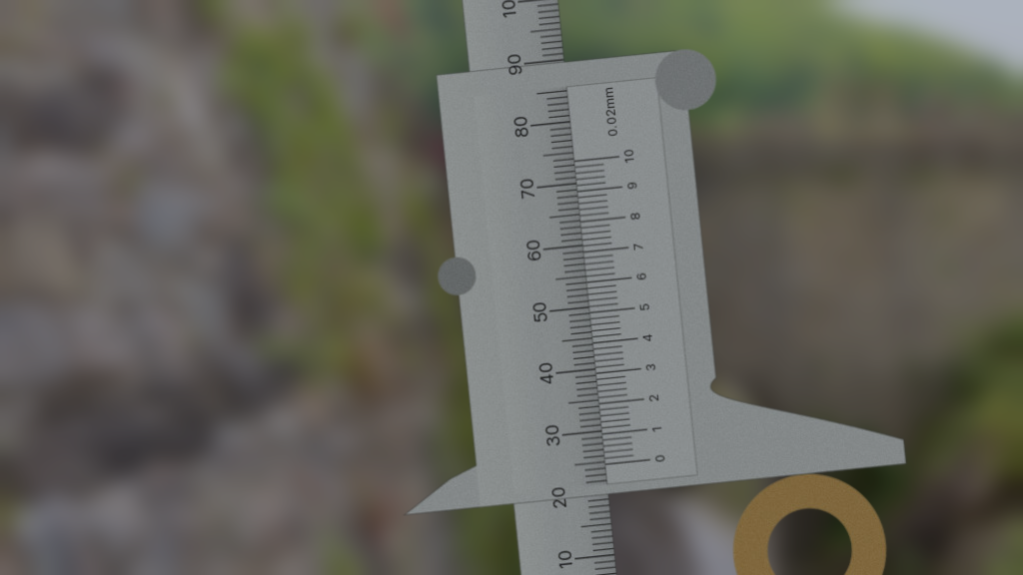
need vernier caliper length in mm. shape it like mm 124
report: mm 24.6
